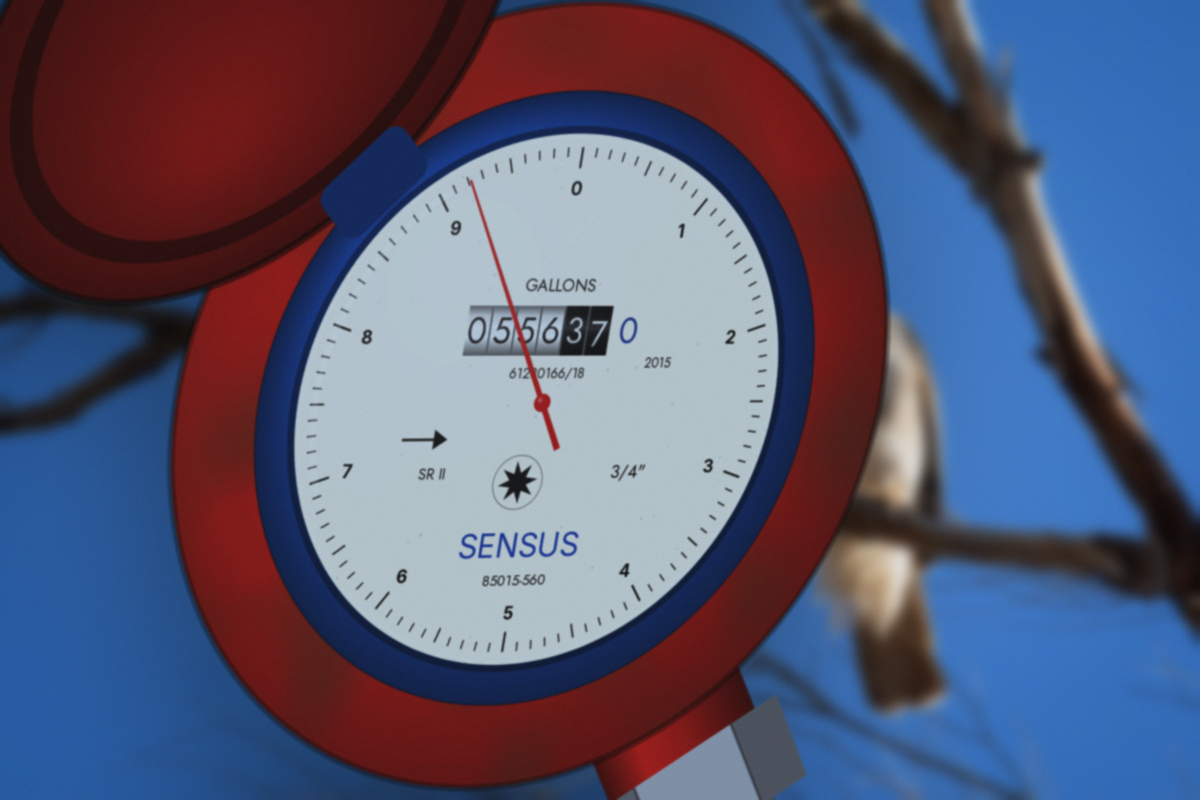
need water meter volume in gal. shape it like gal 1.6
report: gal 556369.2
